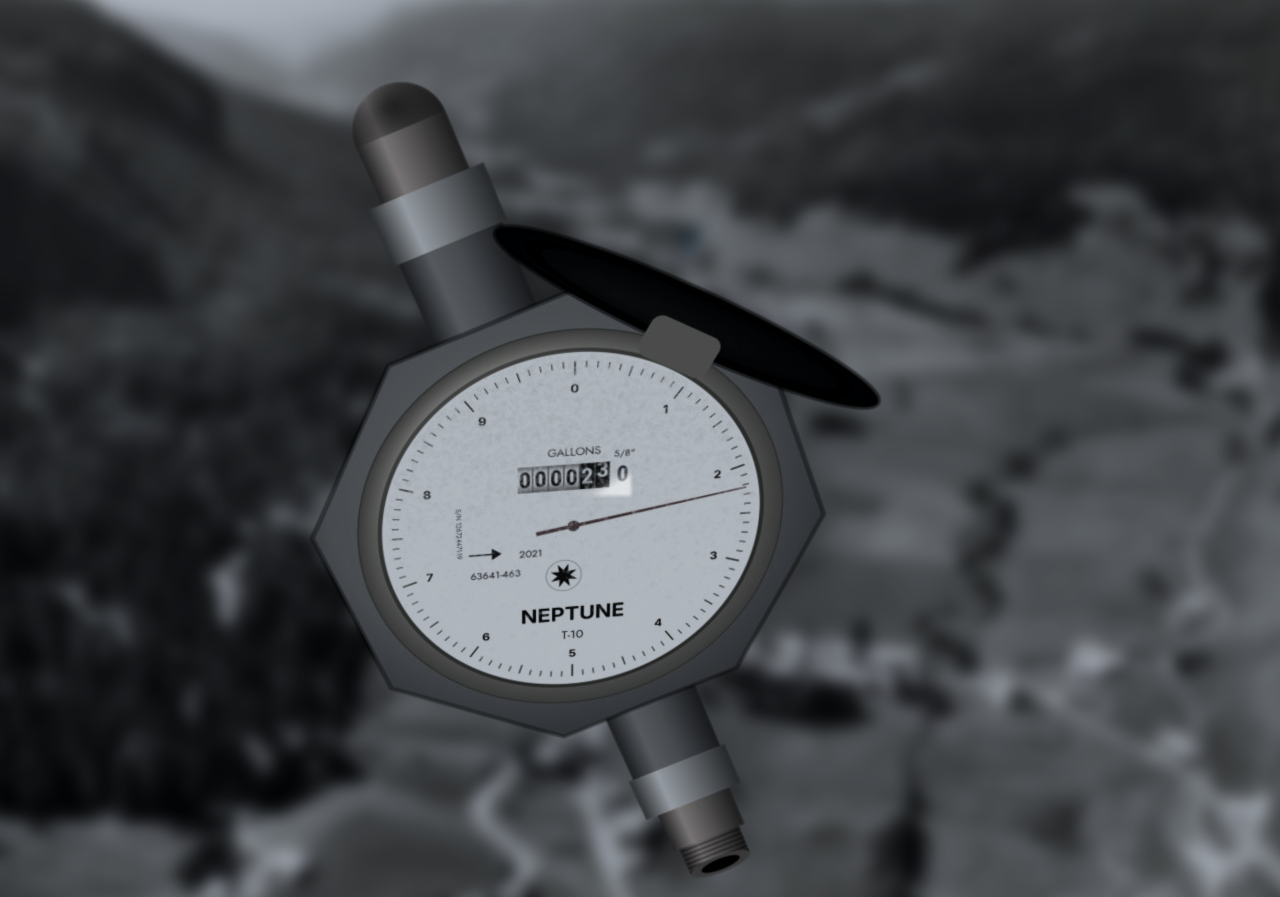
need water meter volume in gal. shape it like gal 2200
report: gal 232.2
